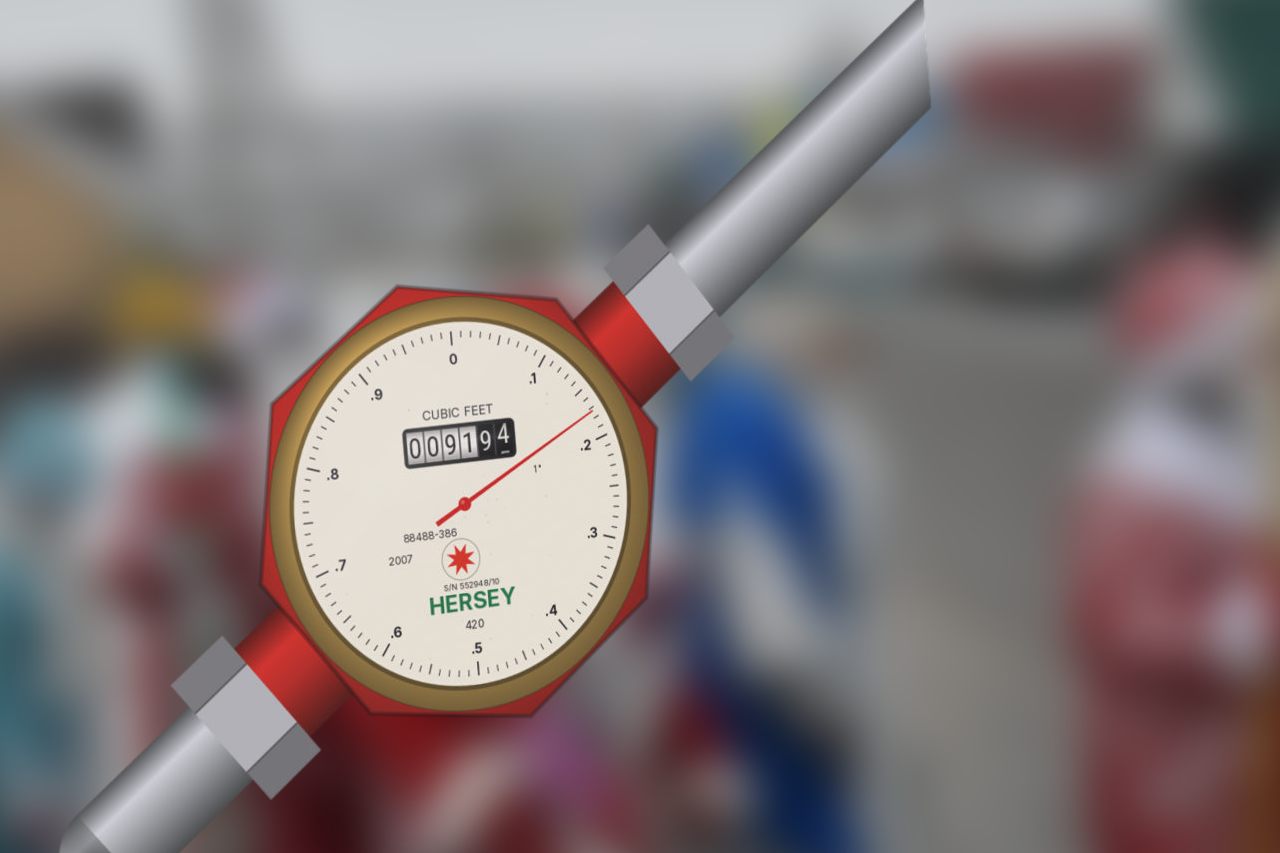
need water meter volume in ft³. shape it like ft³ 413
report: ft³ 9194.17
